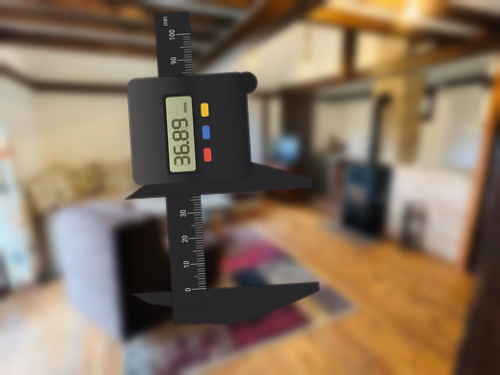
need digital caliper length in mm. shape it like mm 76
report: mm 36.89
